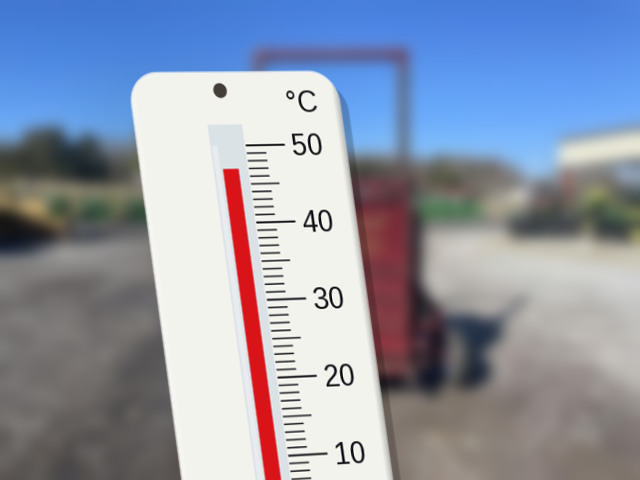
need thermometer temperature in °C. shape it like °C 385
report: °C 47
